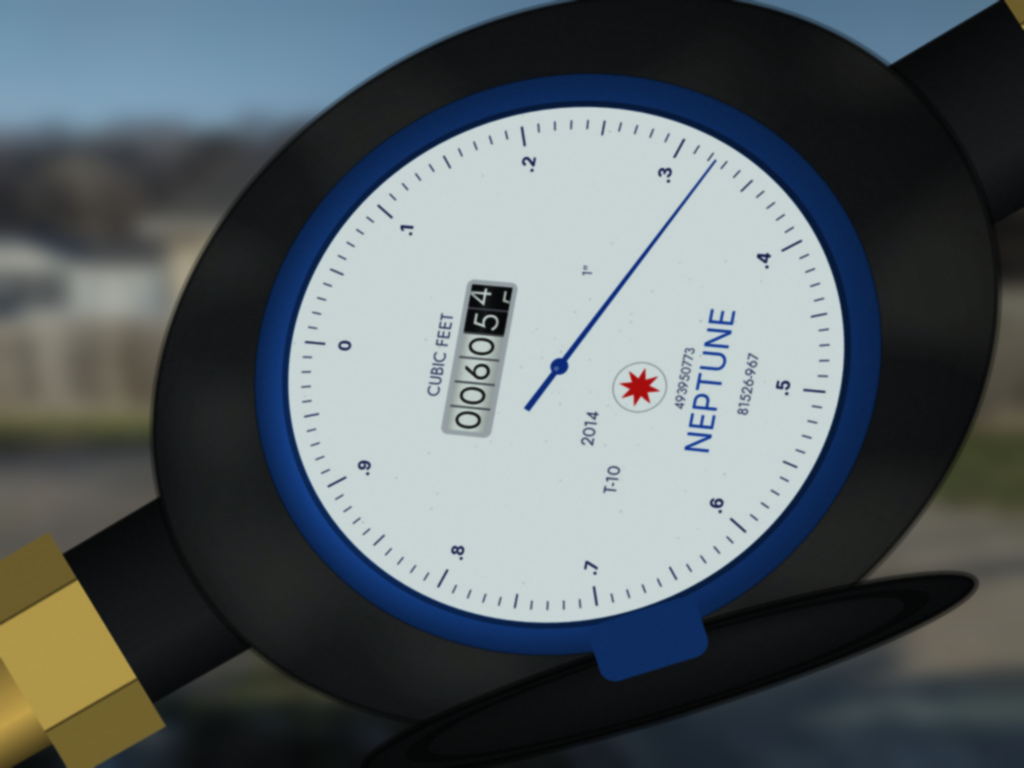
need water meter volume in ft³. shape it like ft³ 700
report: ft³ 6054.32
